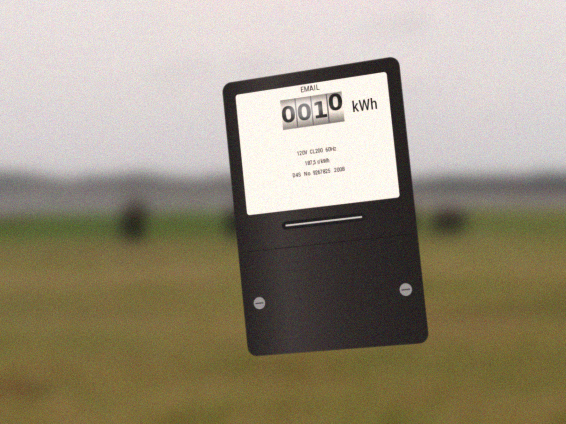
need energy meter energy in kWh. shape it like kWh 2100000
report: kWh 10
